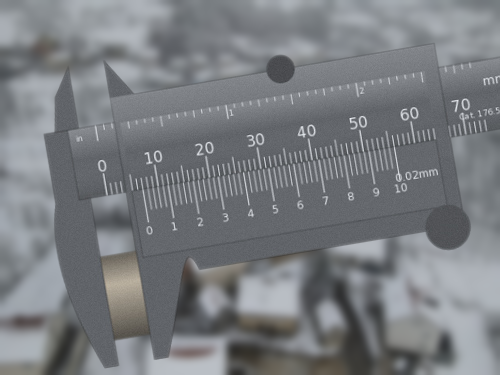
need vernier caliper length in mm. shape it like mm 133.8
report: mm 7.0
